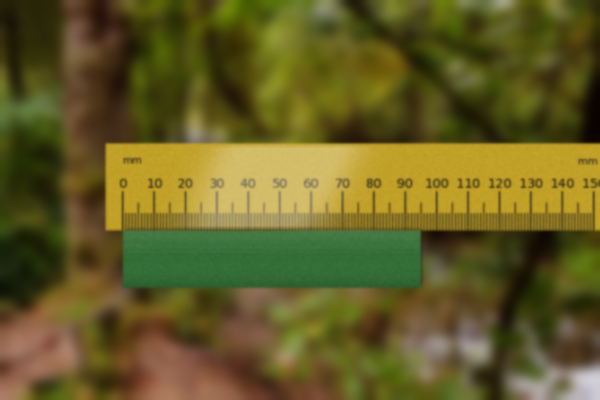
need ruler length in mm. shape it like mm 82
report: mm 95
